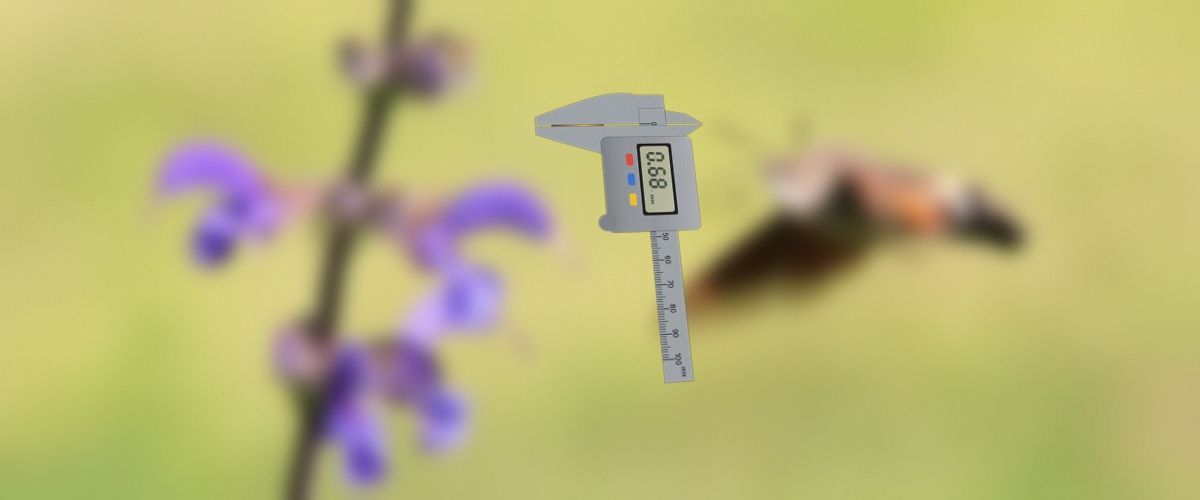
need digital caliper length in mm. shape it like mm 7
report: mm 0.68
